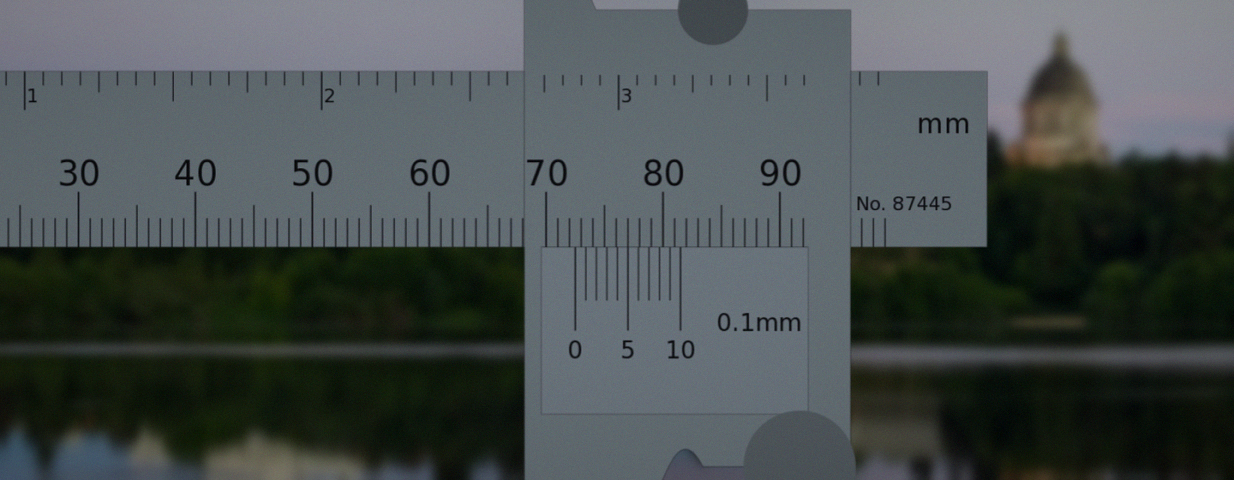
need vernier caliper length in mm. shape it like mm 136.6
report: mm 72.5
